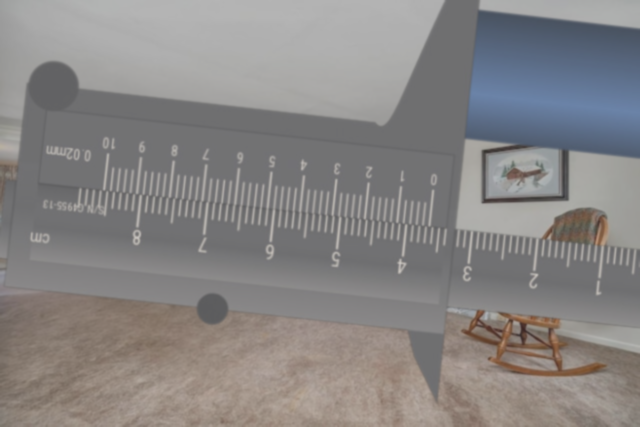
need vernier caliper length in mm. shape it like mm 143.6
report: mm 36.5
